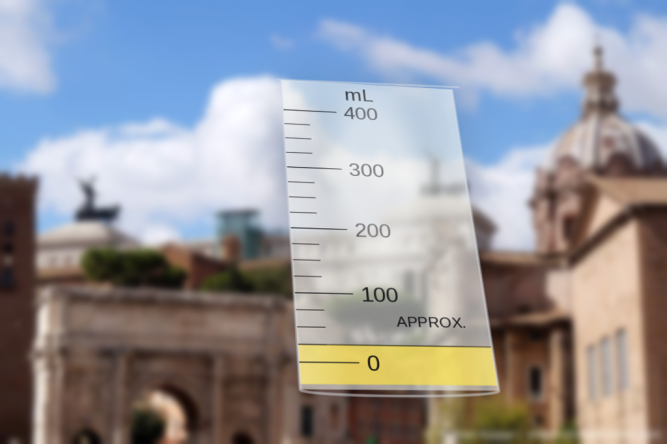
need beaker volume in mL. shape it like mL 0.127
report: mL 25
